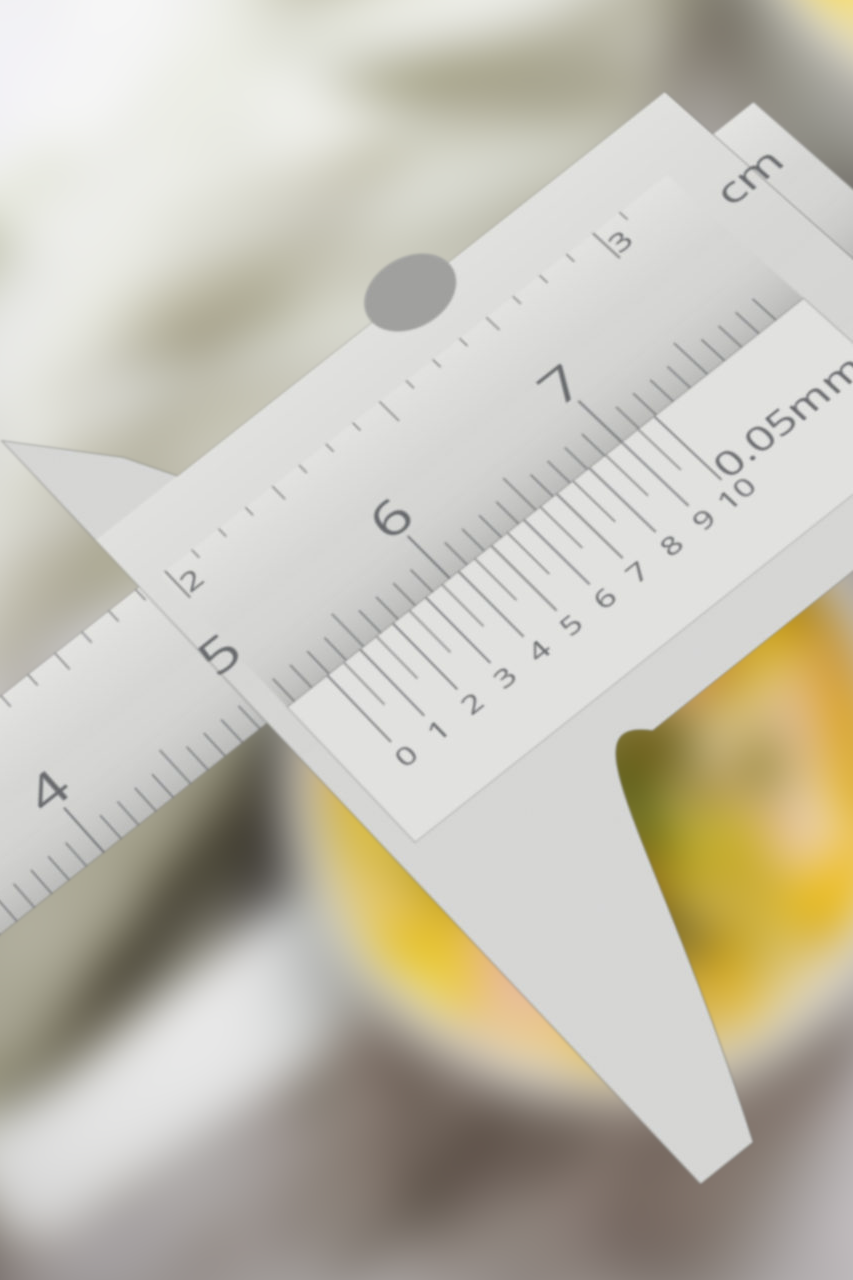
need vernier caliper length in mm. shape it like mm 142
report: mm 52.9
